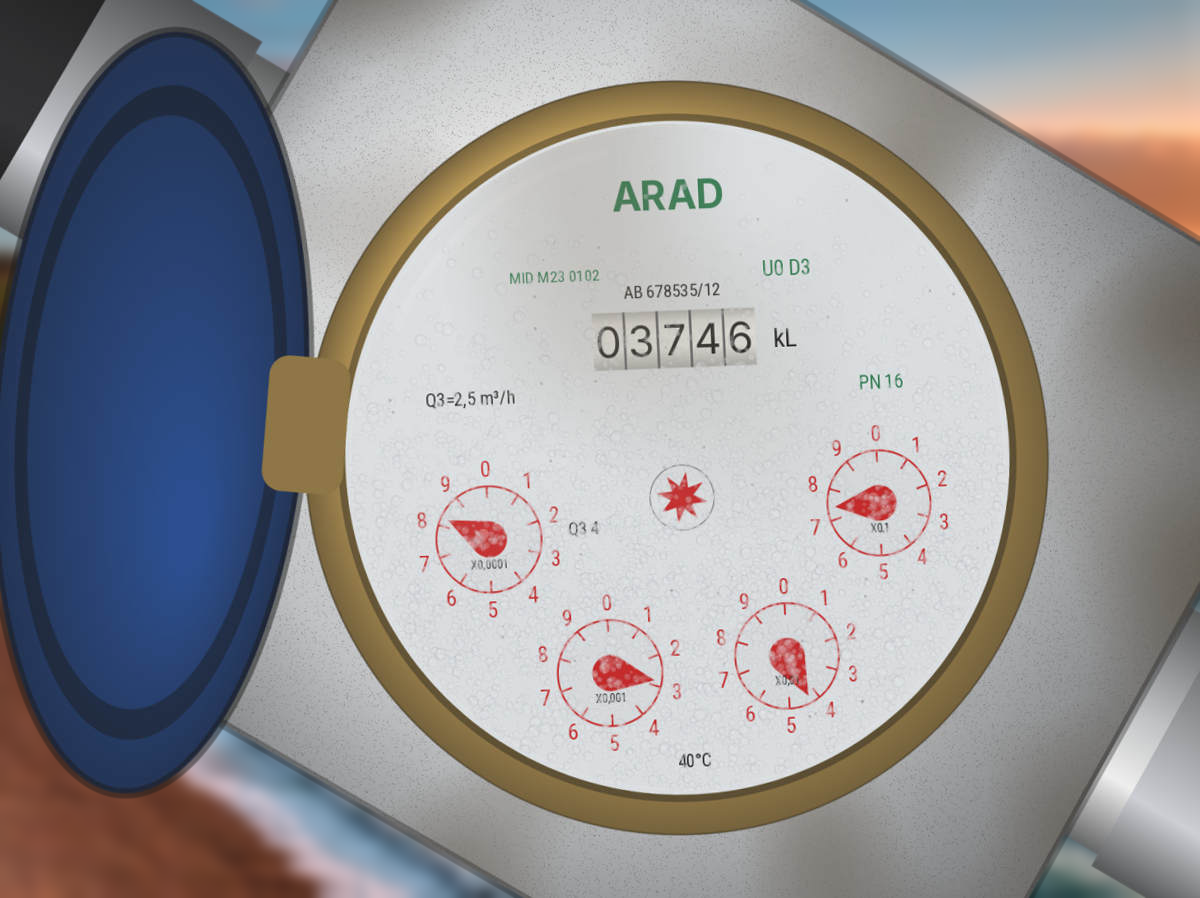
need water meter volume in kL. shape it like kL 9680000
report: kL 3746.7428
